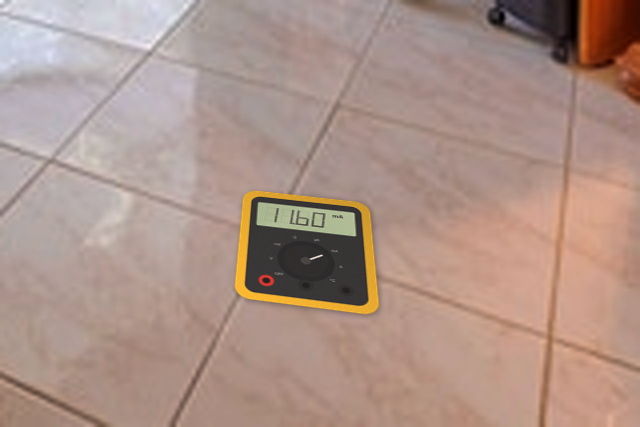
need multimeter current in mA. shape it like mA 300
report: mA 11.60
